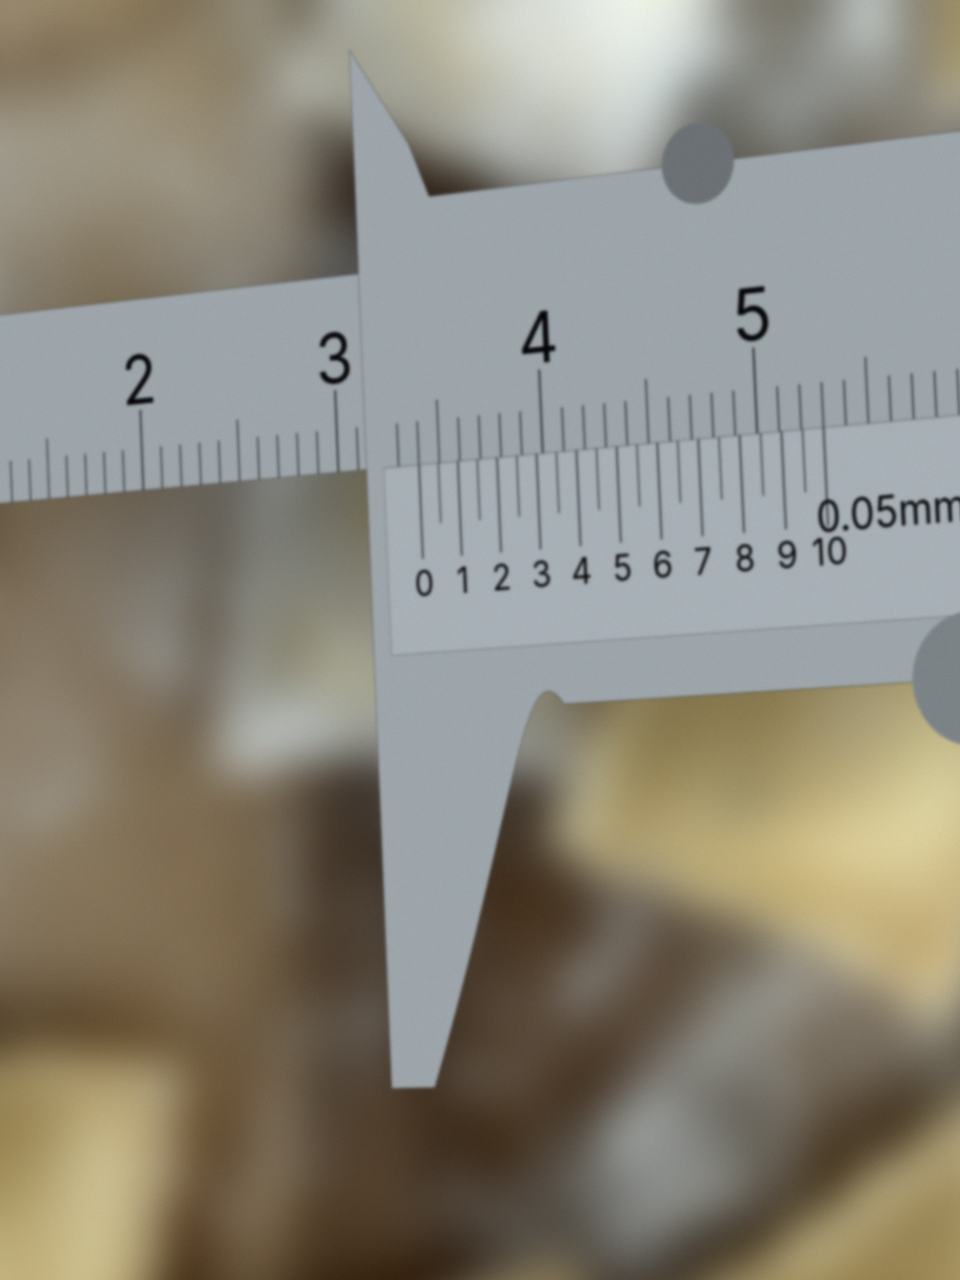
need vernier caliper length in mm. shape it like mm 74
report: mm 34.0
